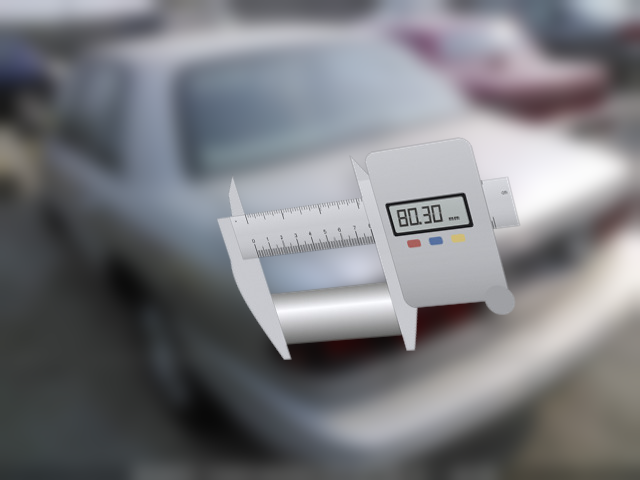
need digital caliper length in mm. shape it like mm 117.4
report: mm 80.30
